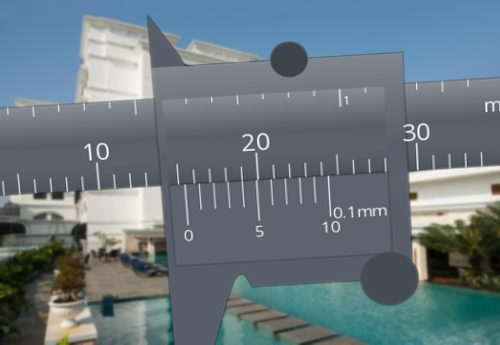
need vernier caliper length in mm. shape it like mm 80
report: mm 15.4
